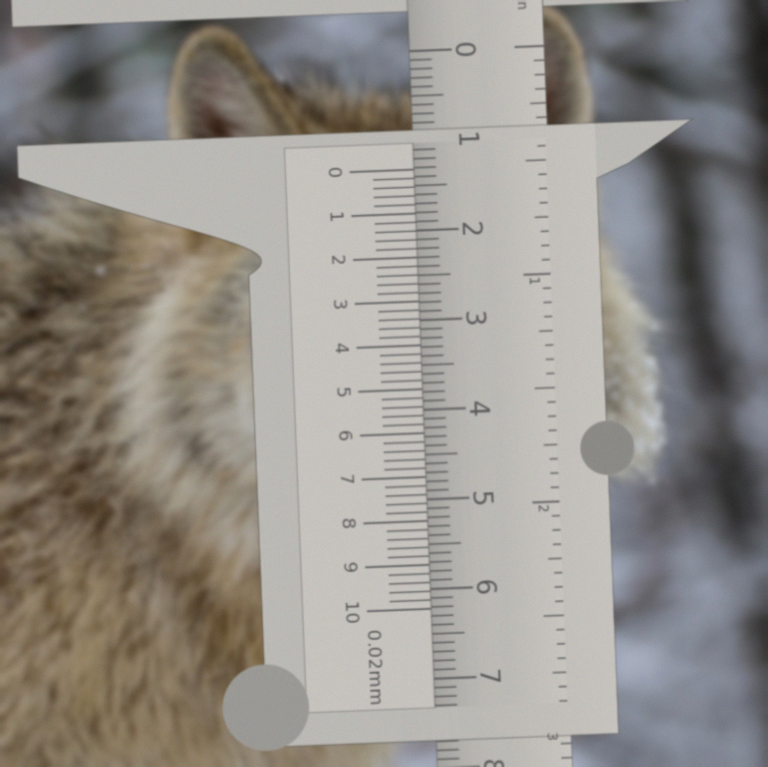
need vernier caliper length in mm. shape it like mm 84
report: mm 13.2
